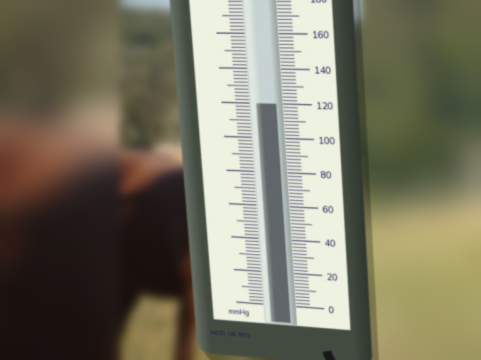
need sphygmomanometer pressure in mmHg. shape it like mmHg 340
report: mmHg 120
